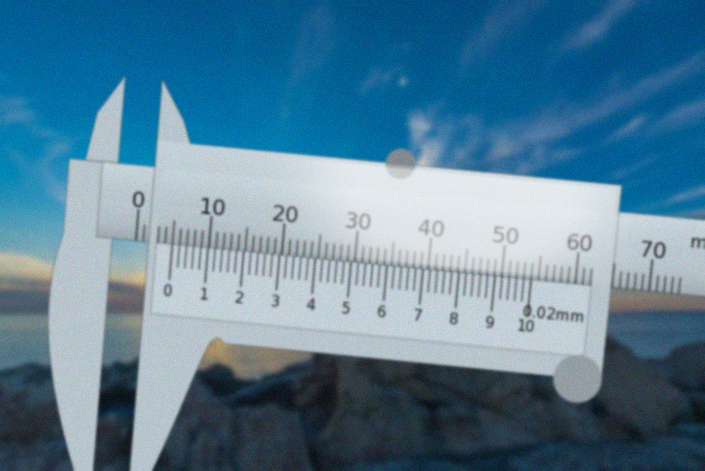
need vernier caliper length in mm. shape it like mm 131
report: mm 5.0
